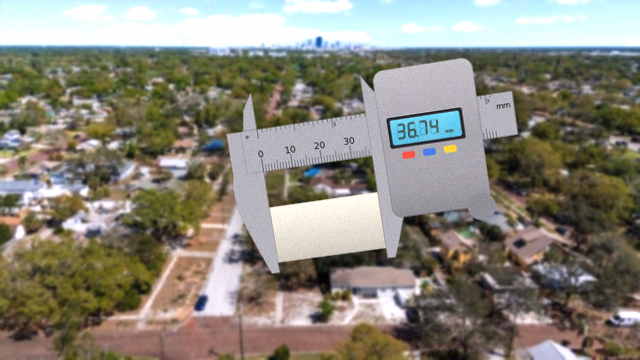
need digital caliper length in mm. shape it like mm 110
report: mm 36.74
